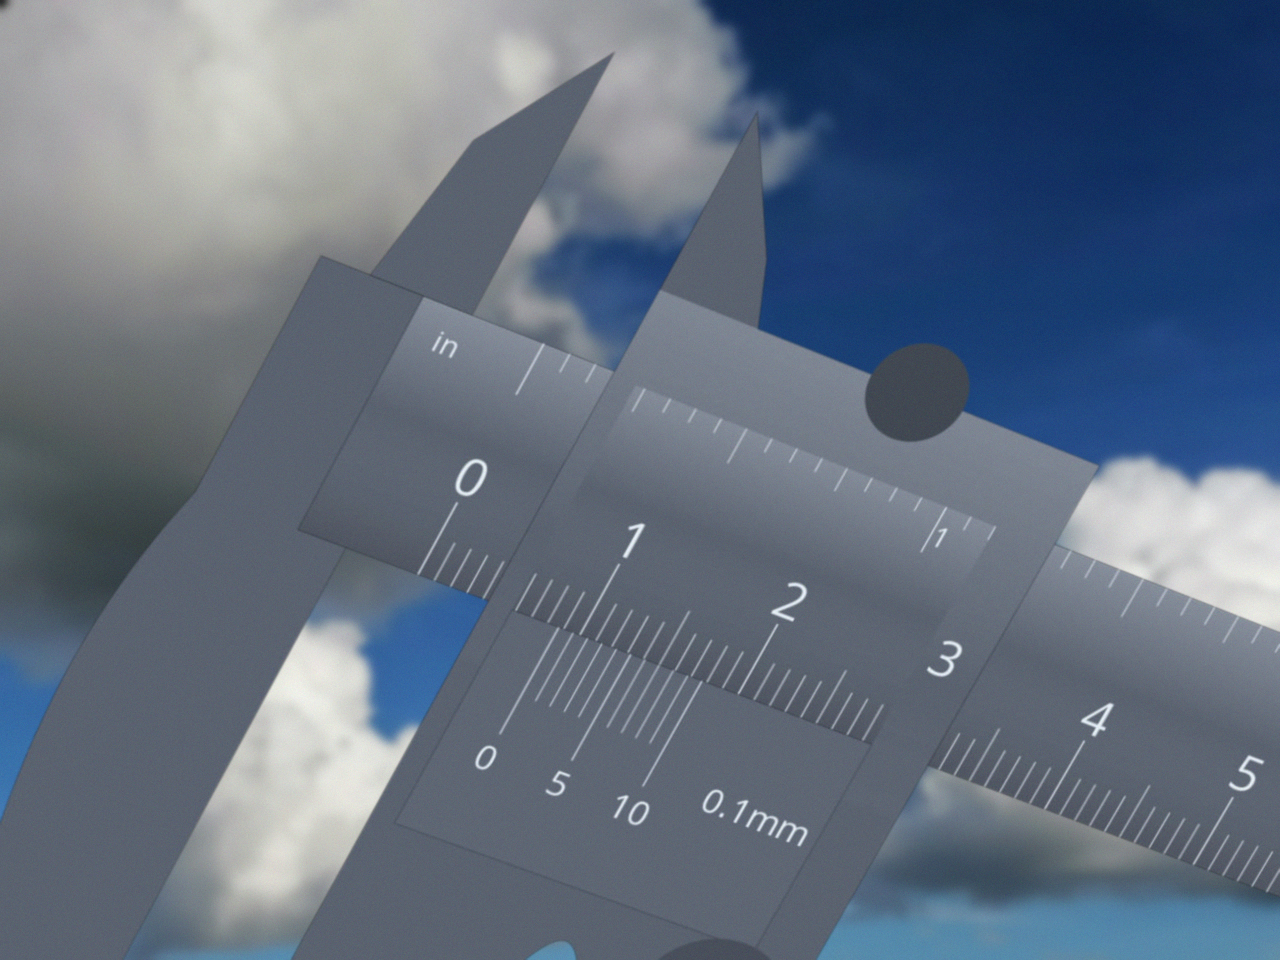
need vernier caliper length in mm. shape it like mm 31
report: mm 8.7
